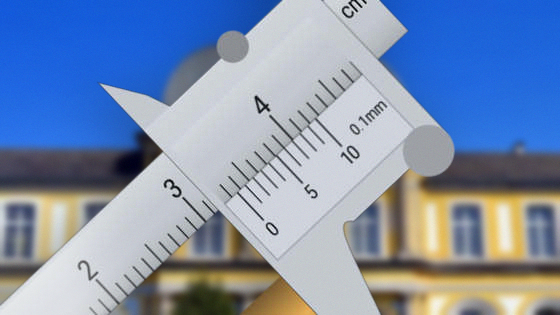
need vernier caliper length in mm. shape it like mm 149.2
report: mm 33.6
